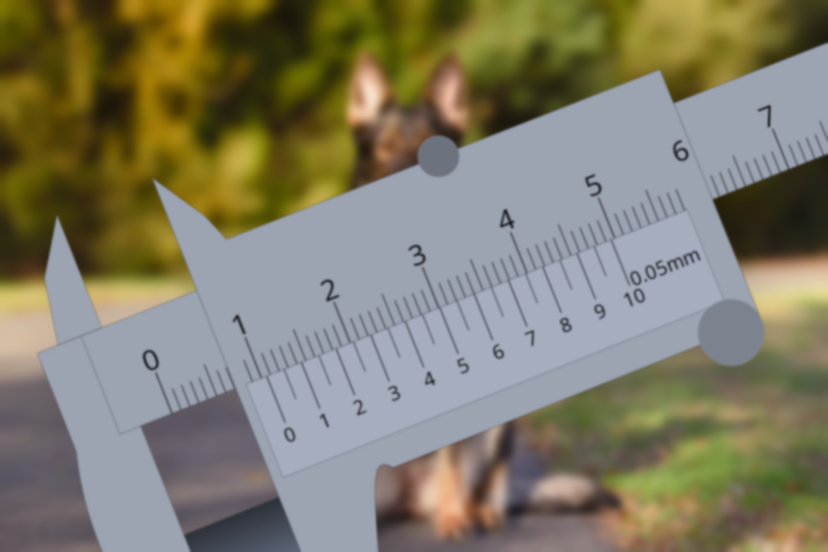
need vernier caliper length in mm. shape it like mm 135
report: mm 10.6
